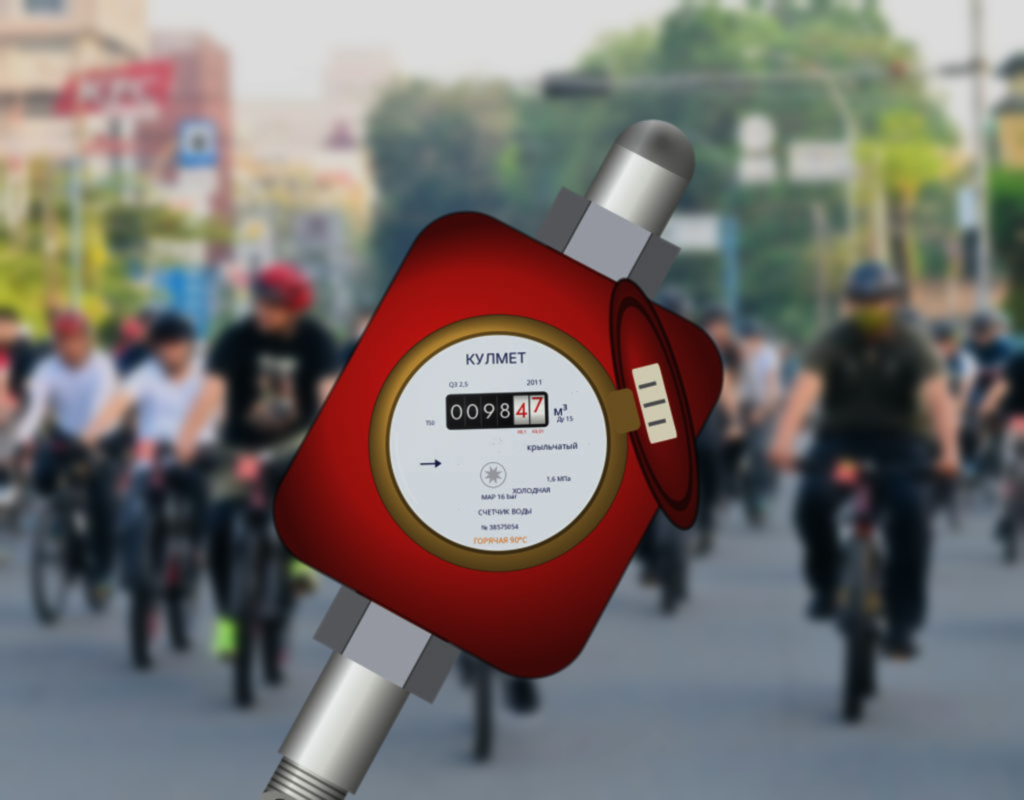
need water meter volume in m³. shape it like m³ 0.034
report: m³ 98.47
